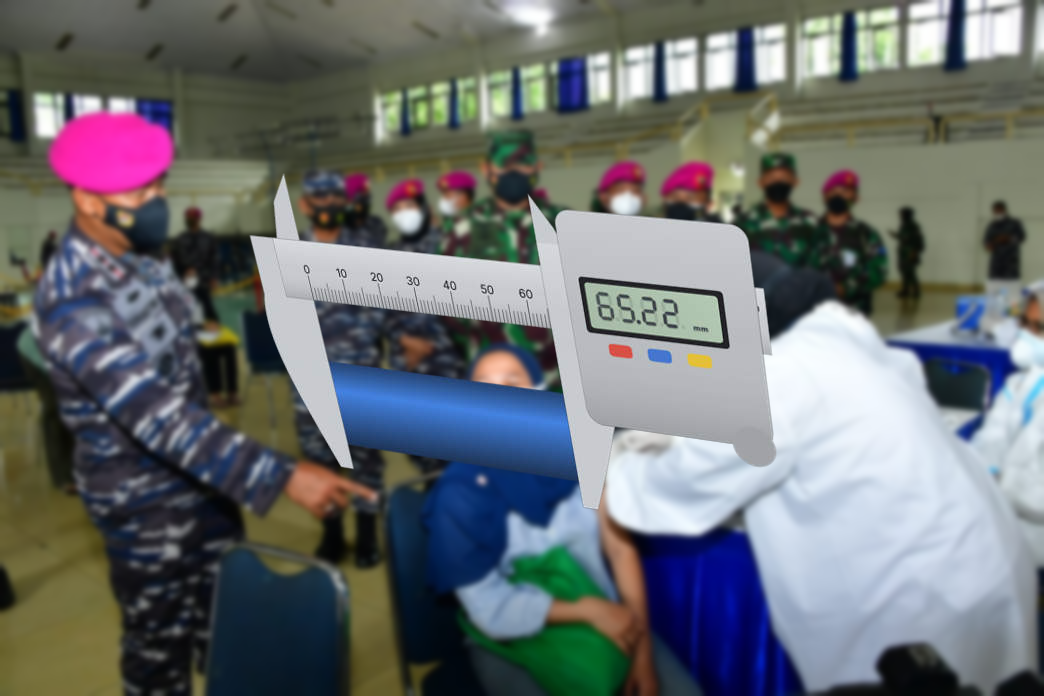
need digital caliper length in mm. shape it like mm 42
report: mm 65.22
